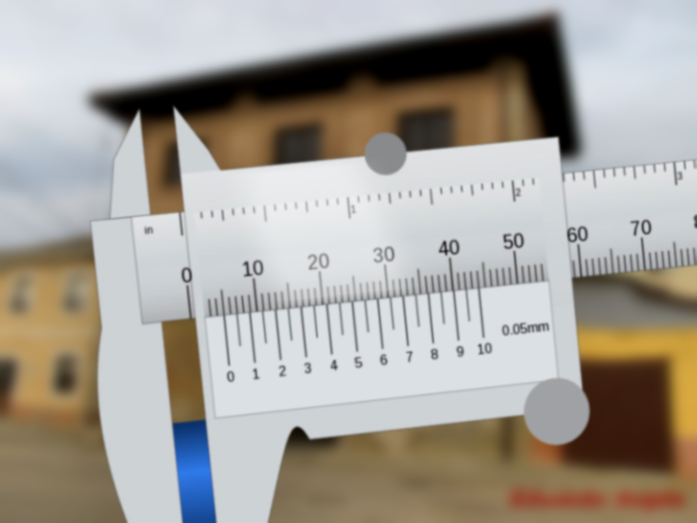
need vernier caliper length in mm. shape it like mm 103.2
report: mm 5.0
